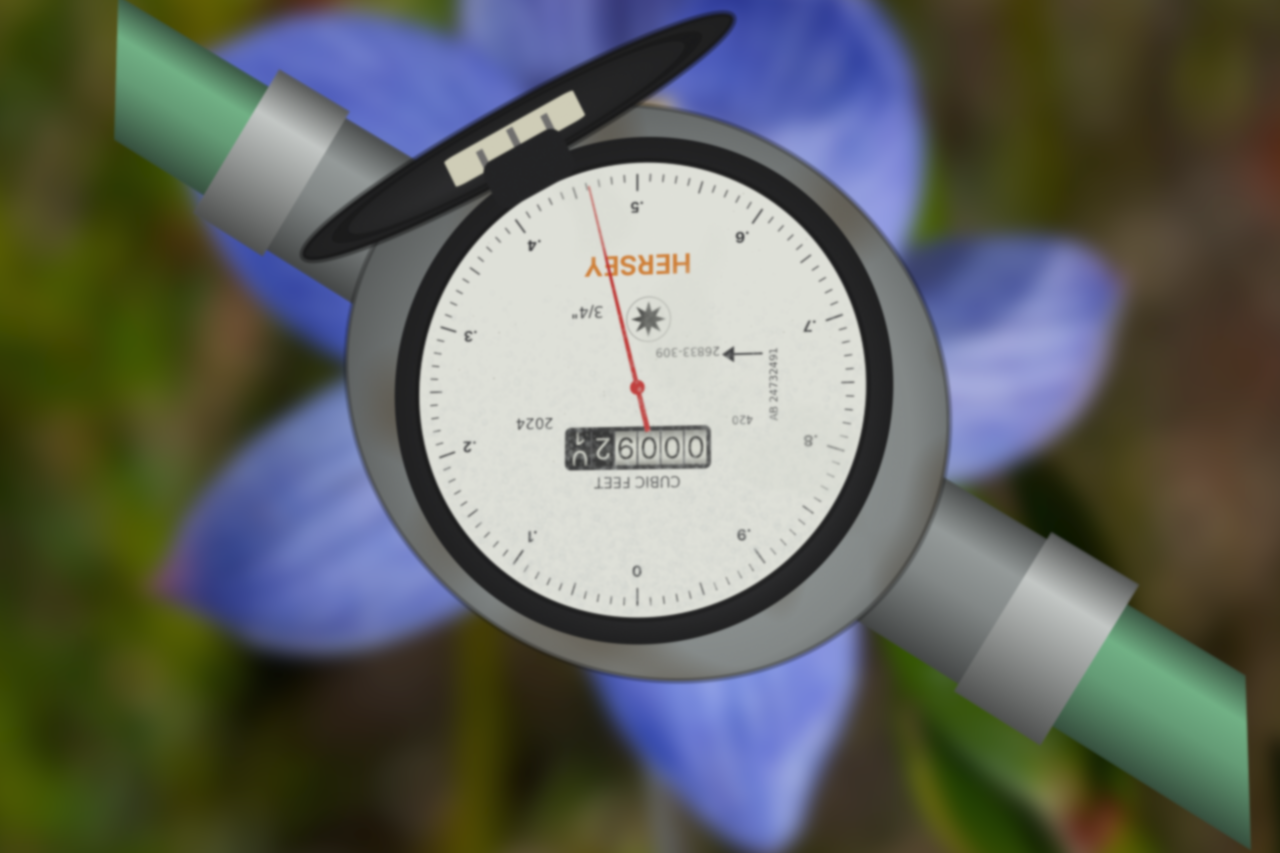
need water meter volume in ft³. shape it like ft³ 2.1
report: ft³ 920.46
